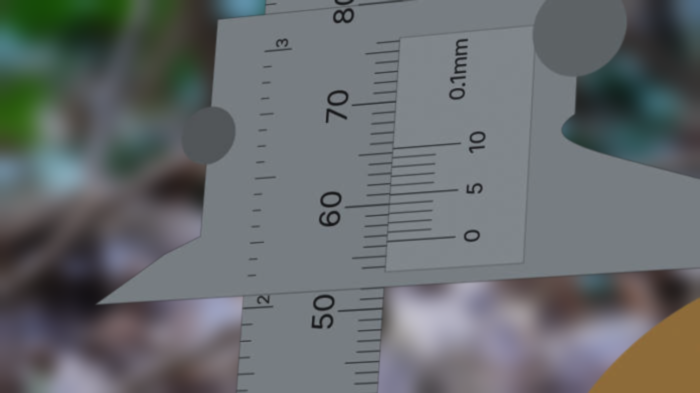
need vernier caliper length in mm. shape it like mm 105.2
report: mm 56.4
